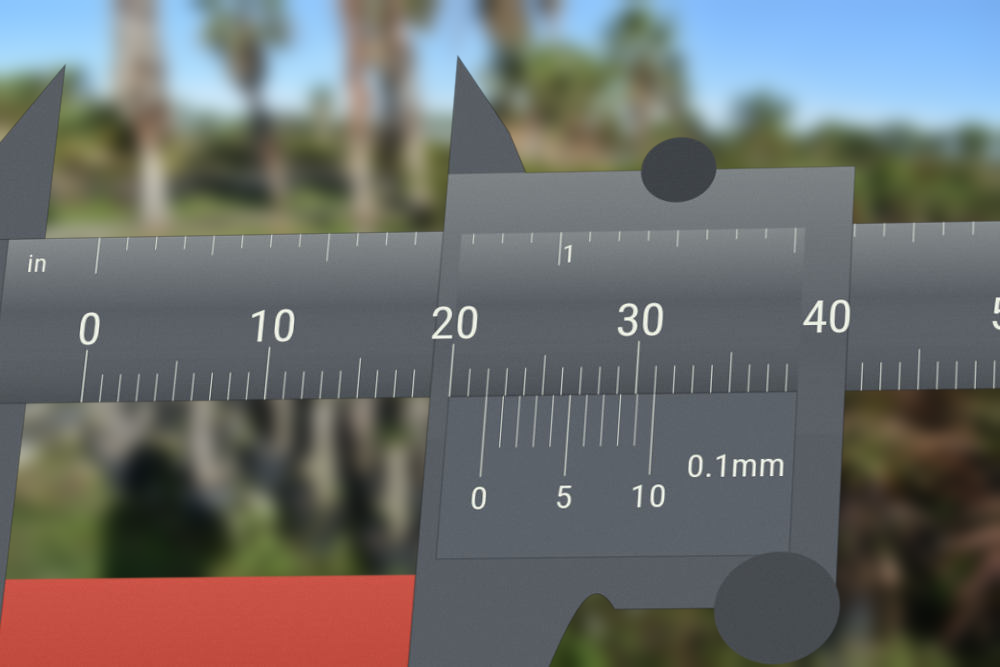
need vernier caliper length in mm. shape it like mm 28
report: mm 22.0
